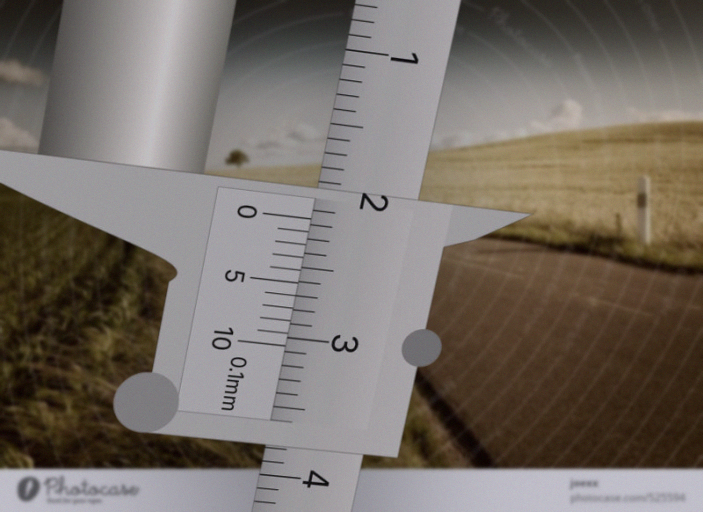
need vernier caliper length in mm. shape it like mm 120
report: mm 21.6
